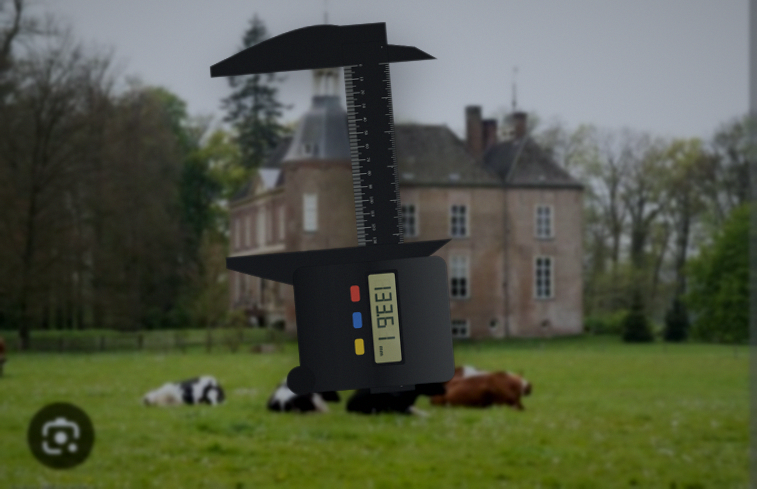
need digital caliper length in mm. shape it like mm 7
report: mm 133.61
